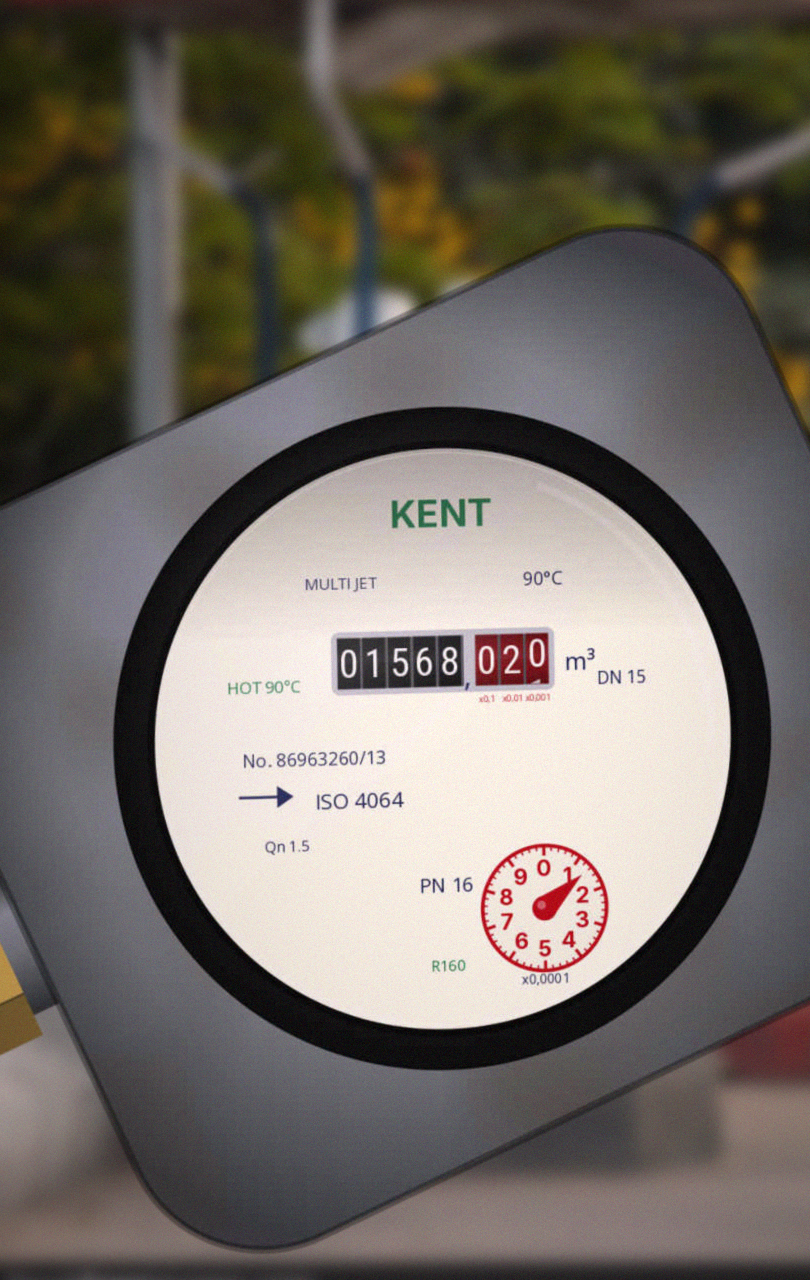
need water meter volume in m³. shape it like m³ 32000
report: m³ 1568.0201
